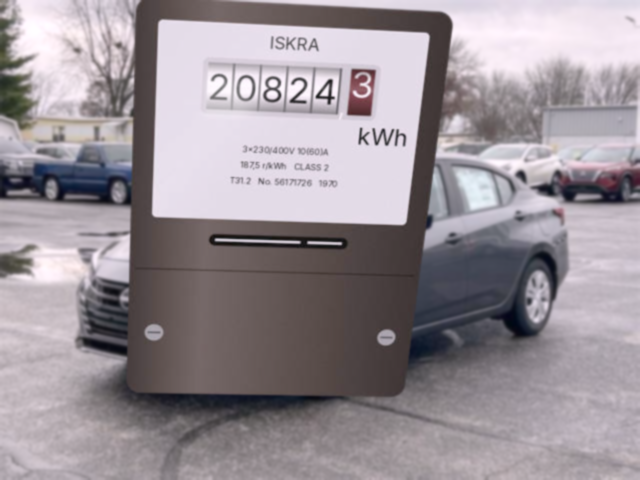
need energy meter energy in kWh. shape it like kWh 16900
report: kWh 20824.3
